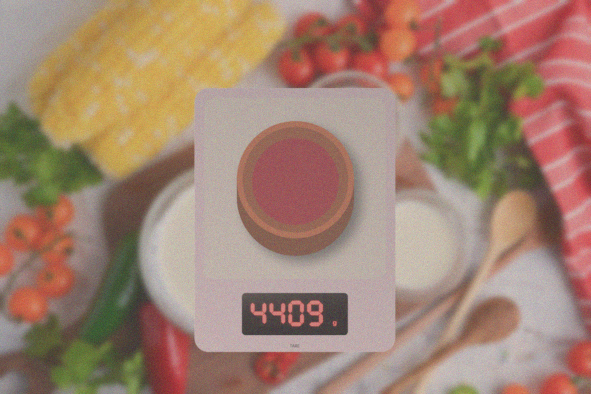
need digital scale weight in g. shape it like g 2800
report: g 4409
